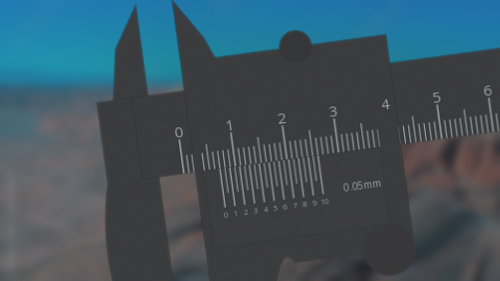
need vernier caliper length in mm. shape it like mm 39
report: mm 7.0
